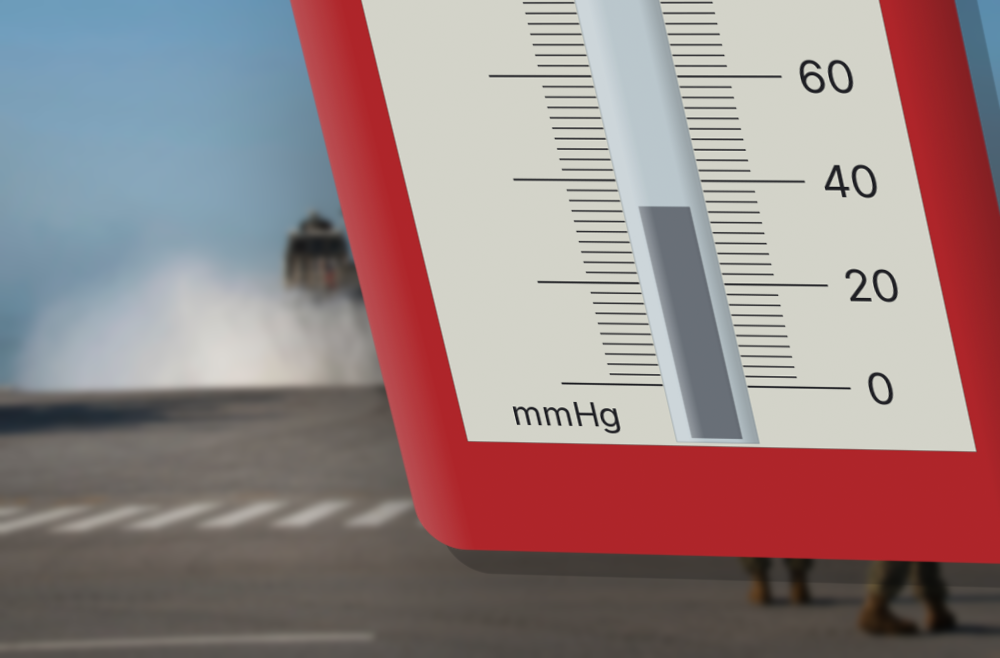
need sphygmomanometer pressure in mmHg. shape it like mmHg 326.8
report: mmHg 35
